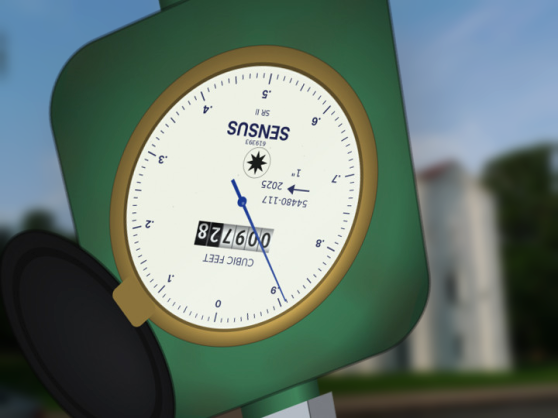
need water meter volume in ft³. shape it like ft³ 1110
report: ft³ 9727.89
